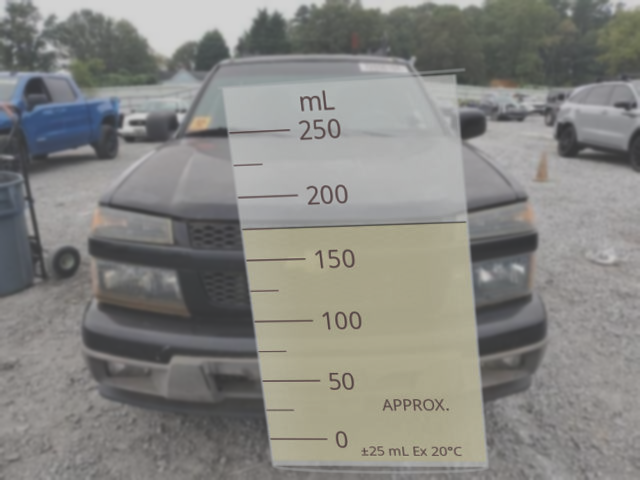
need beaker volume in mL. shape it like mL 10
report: mL 175
